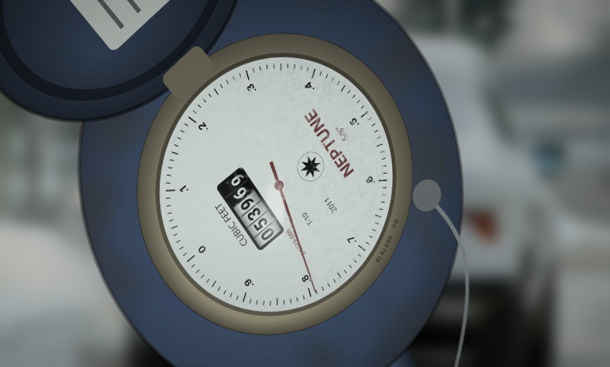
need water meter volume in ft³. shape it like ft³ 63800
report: ft³ 53968.79
